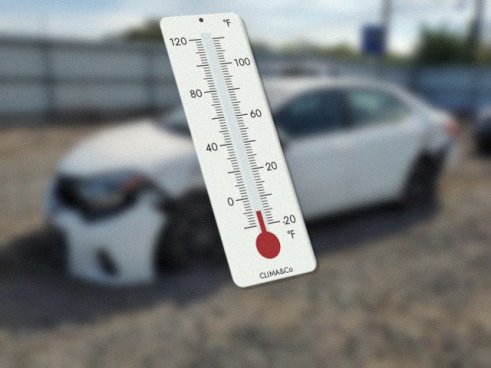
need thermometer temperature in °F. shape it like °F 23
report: °F -10
